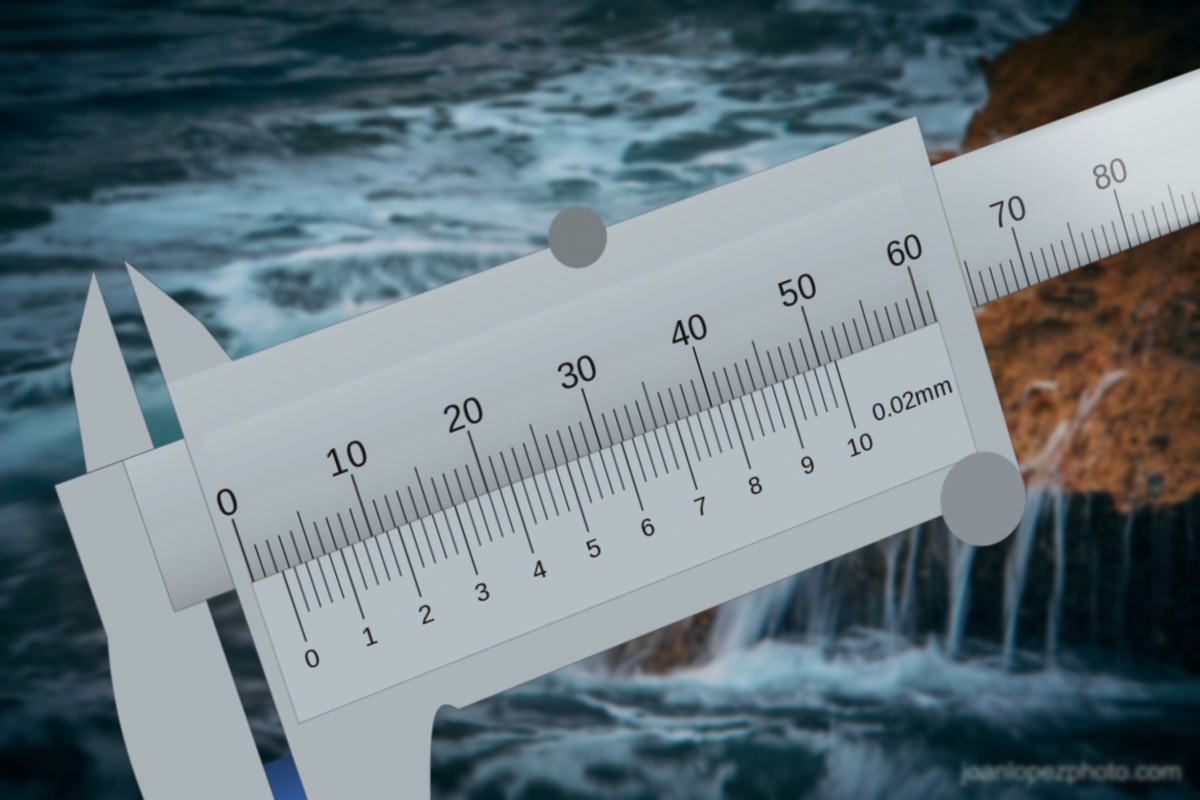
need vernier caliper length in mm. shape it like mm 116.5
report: mm 2.4
